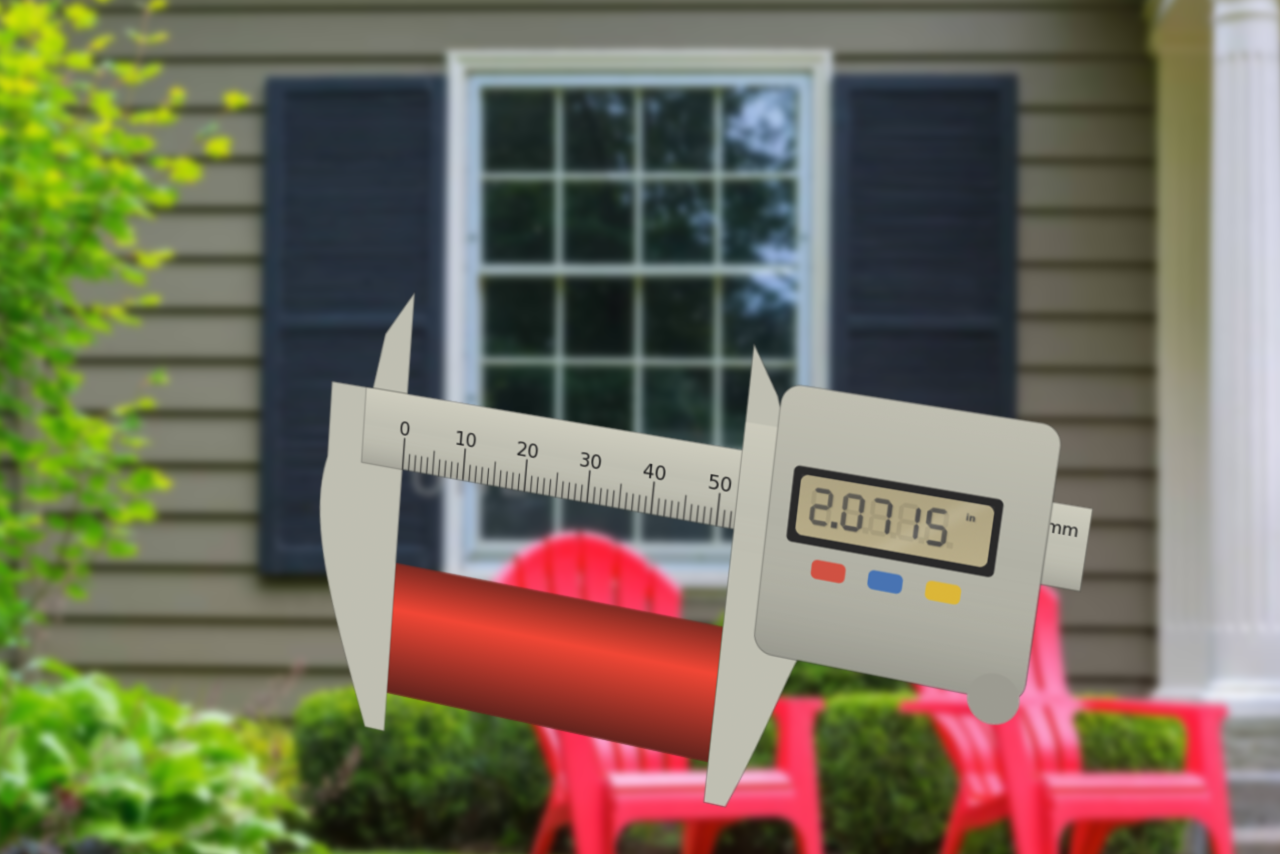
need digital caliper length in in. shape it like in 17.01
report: in 2.0715
